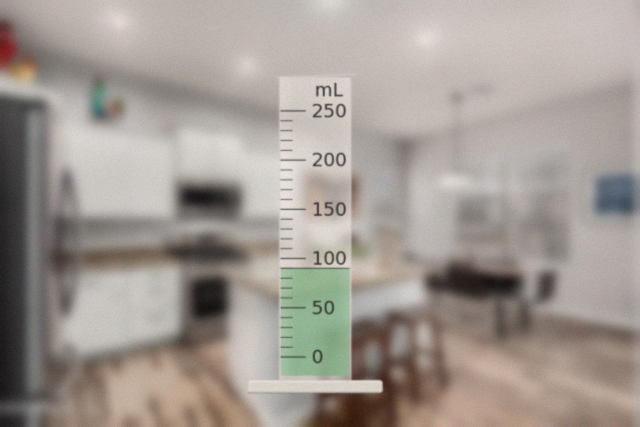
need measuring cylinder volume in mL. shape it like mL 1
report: mL 90
